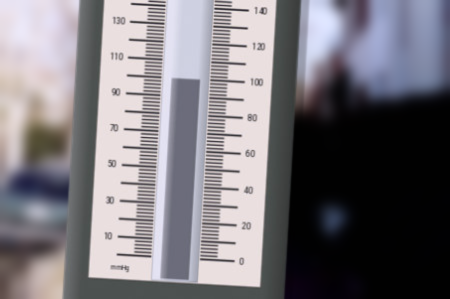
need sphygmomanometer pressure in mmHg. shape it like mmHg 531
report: mmHg 100
